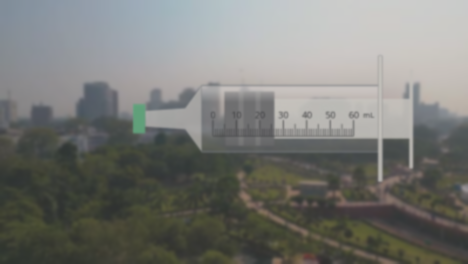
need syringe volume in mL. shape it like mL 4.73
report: mL 5
